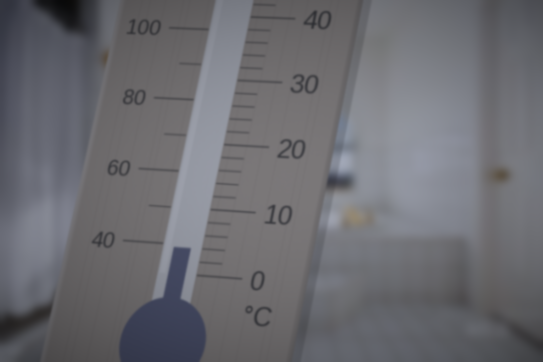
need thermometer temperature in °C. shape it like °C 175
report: °C 4
